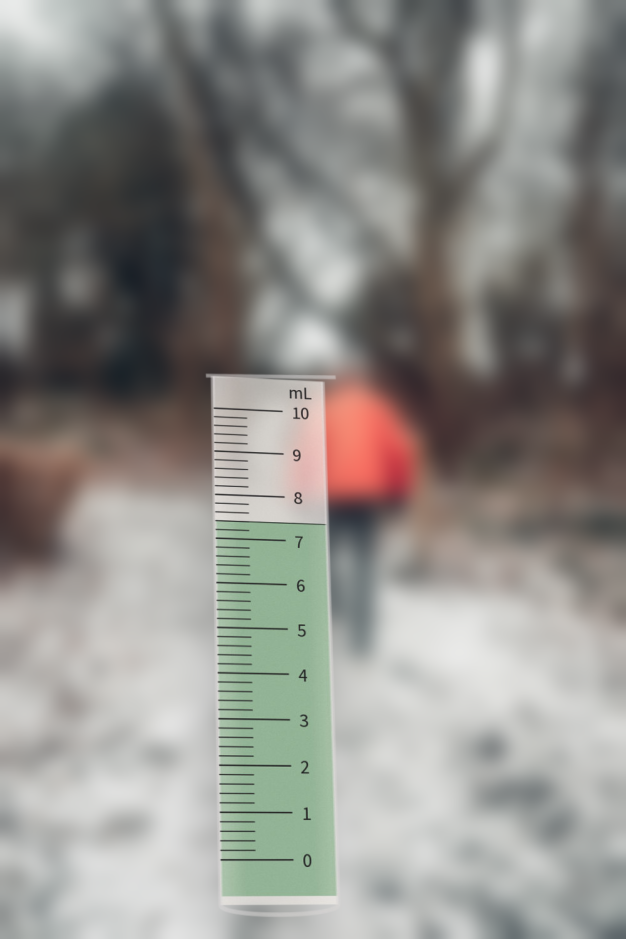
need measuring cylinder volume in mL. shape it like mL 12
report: mL 7.4
